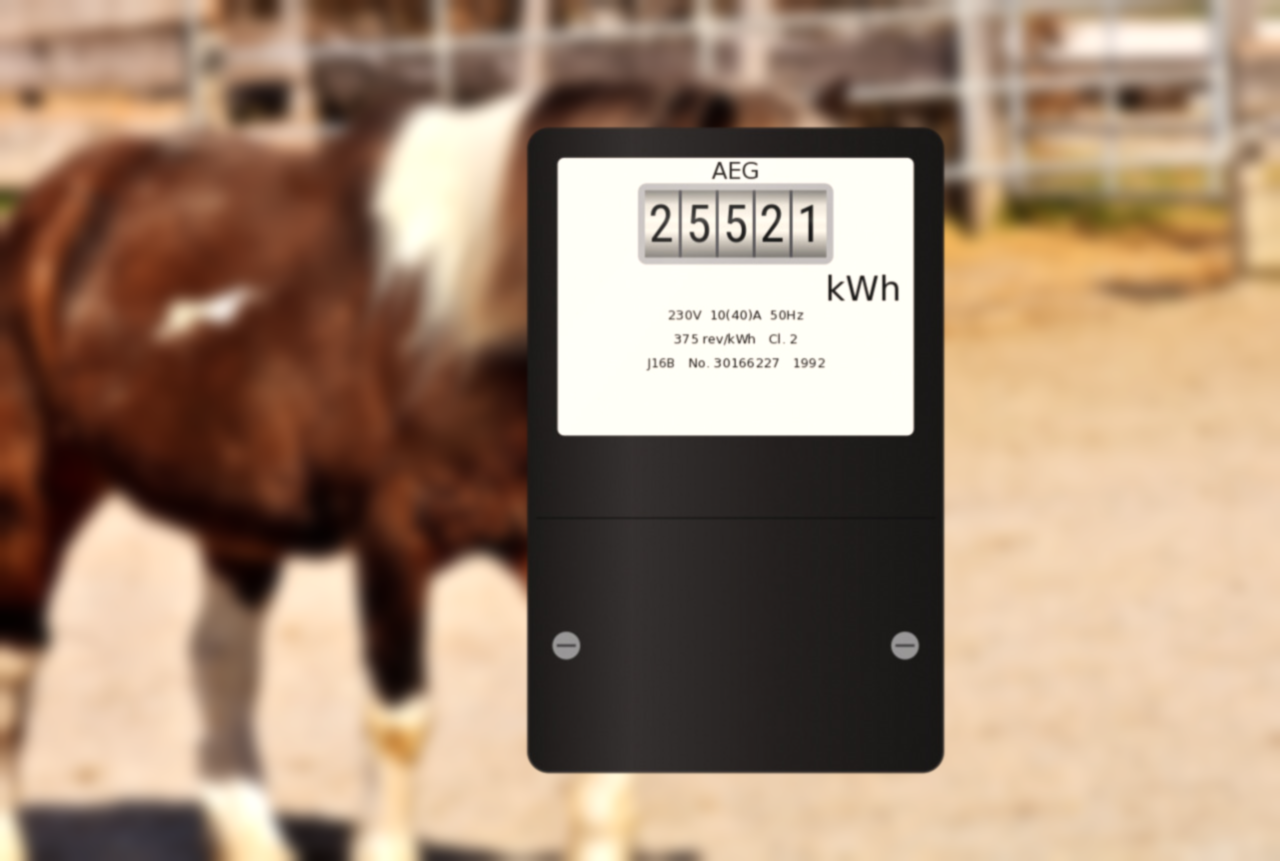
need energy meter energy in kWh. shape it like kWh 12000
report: kWh 25521
